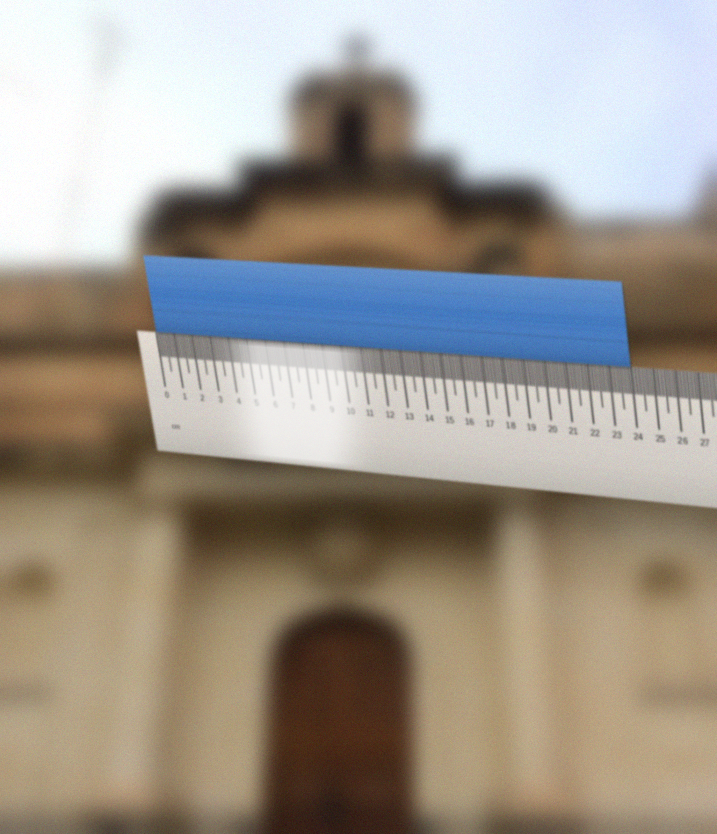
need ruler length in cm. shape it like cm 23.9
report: cm 24
